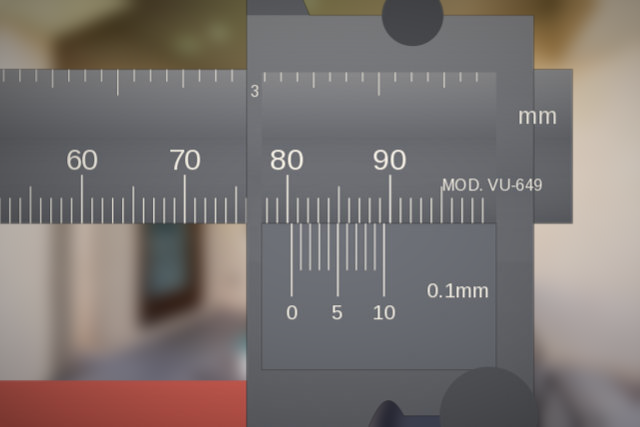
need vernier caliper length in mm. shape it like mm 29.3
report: mm 80.4
